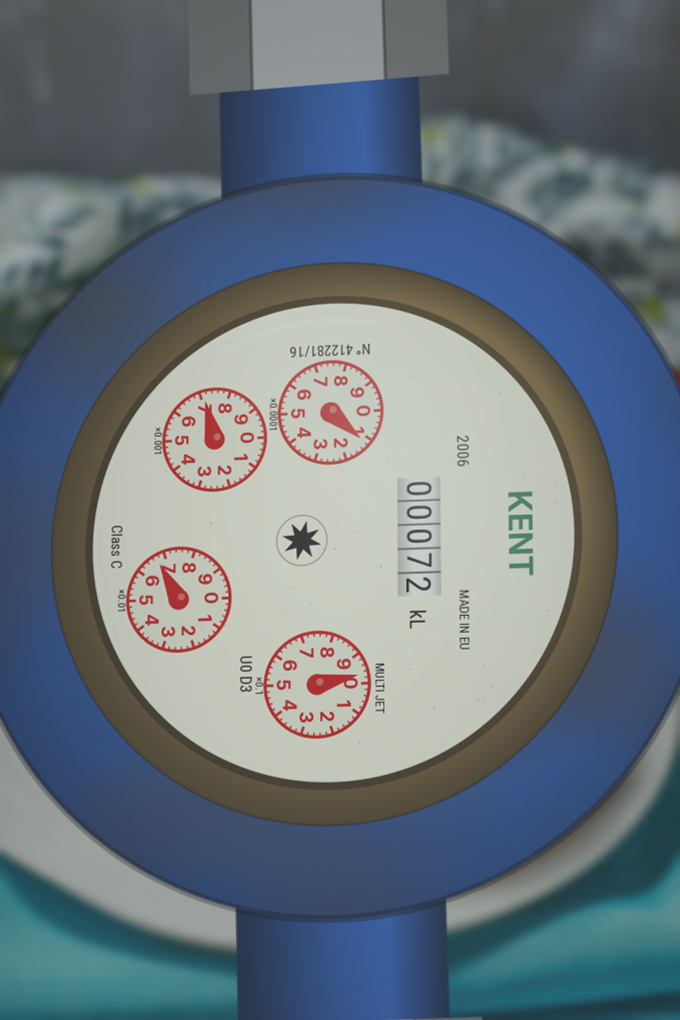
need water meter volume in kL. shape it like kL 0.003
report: kL 71.9671
